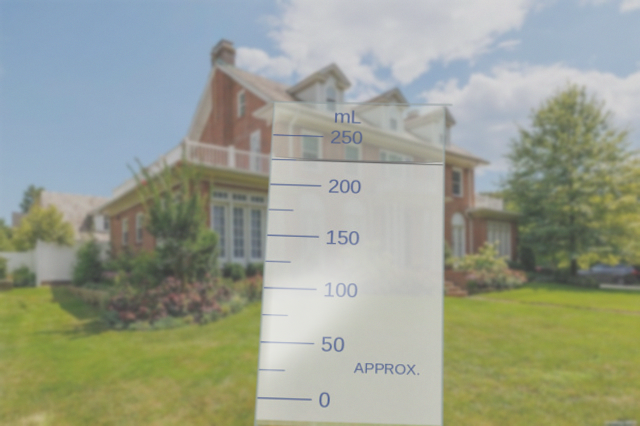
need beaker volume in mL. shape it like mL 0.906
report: mL 225
